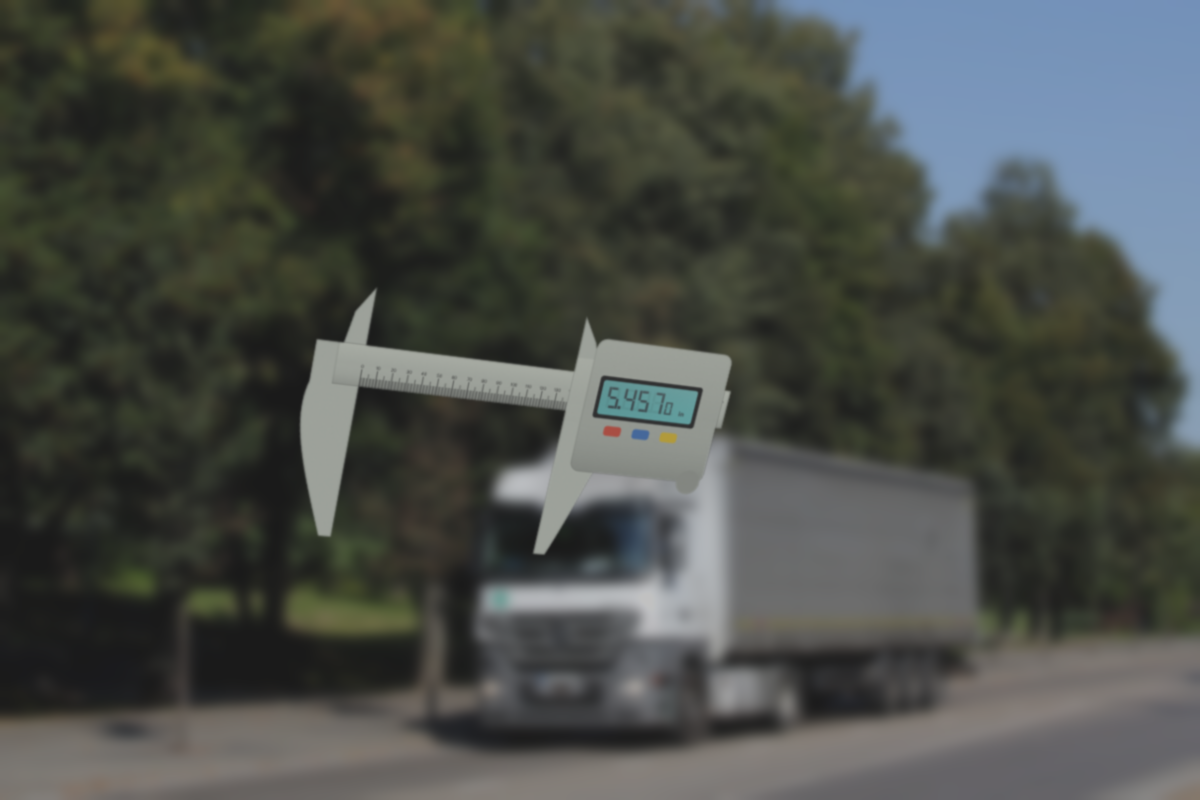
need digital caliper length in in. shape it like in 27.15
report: in 5.4570
